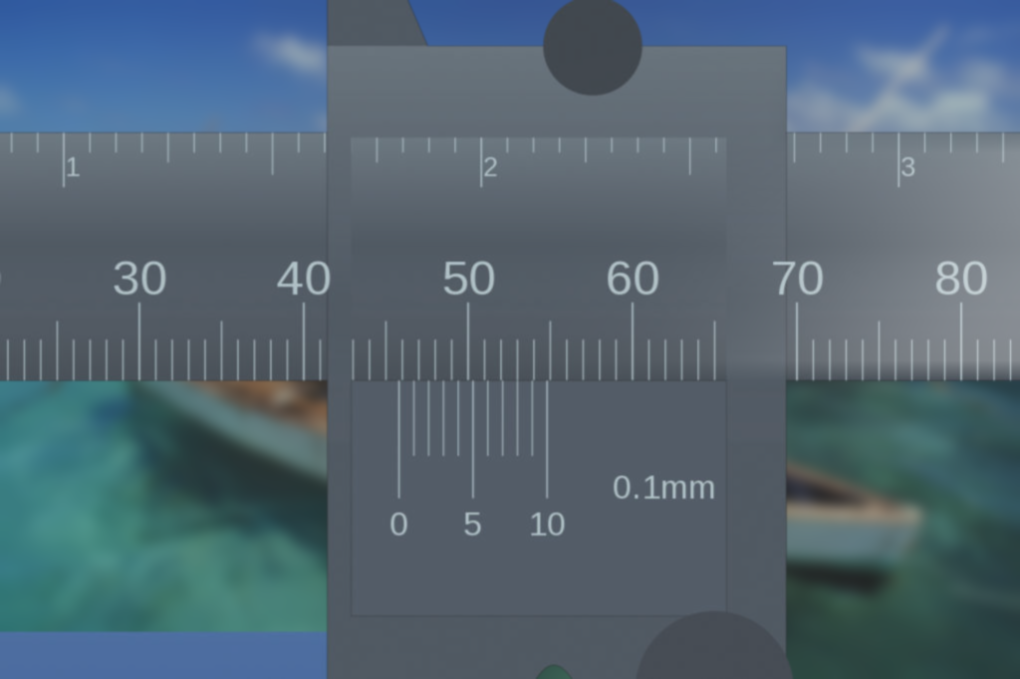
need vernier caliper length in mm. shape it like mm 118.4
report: mm 45.8
